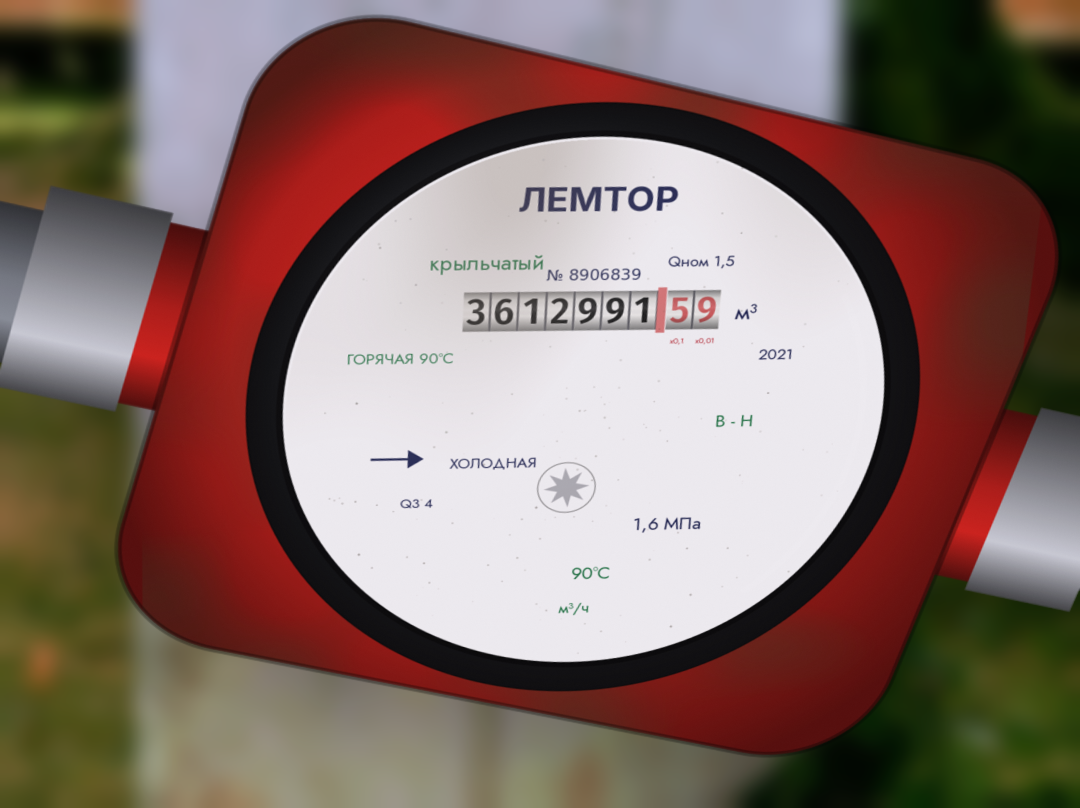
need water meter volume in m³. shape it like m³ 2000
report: m³ 3612991.59
